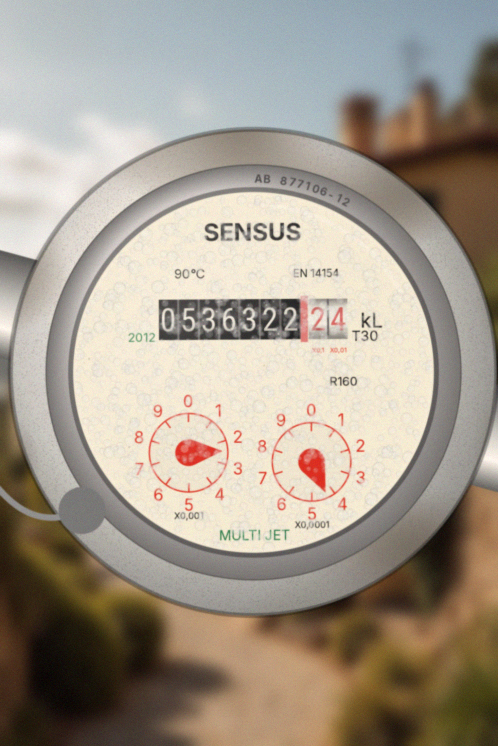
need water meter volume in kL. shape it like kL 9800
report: kL 536322.2424
